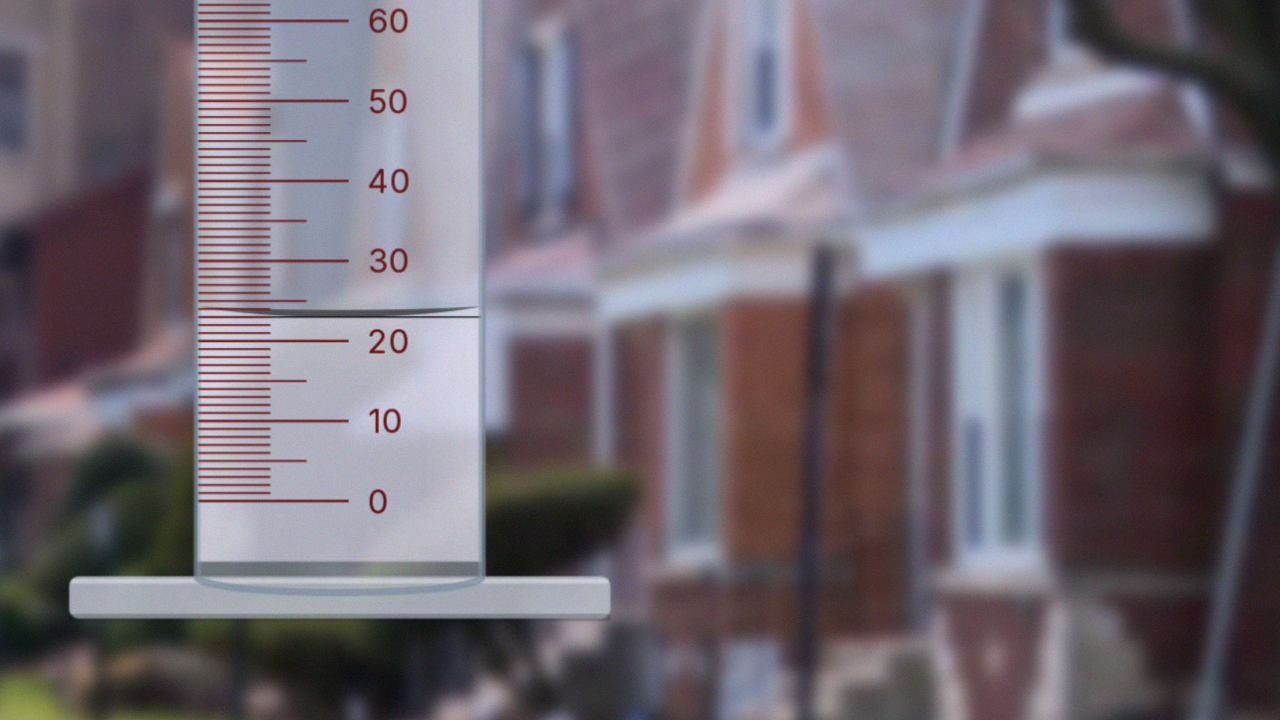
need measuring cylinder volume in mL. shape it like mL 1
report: mL 23
